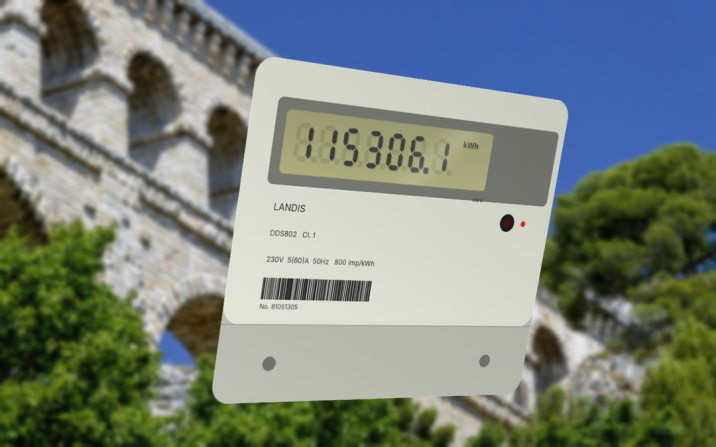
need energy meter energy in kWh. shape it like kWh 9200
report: kWh 115306.1
